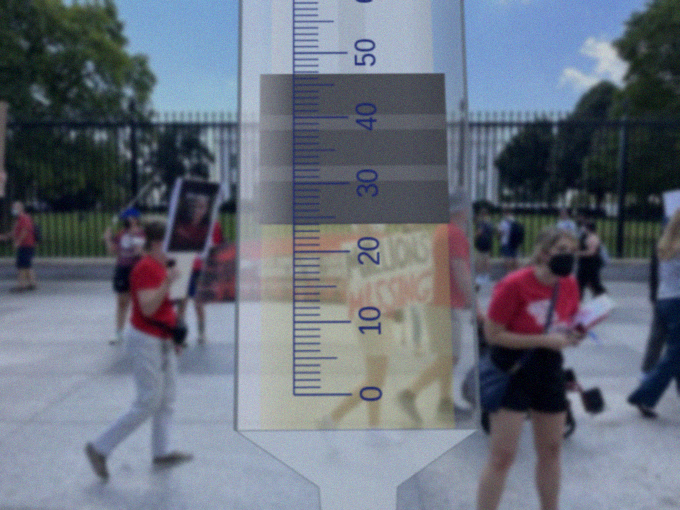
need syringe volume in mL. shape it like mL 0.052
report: mL 24
